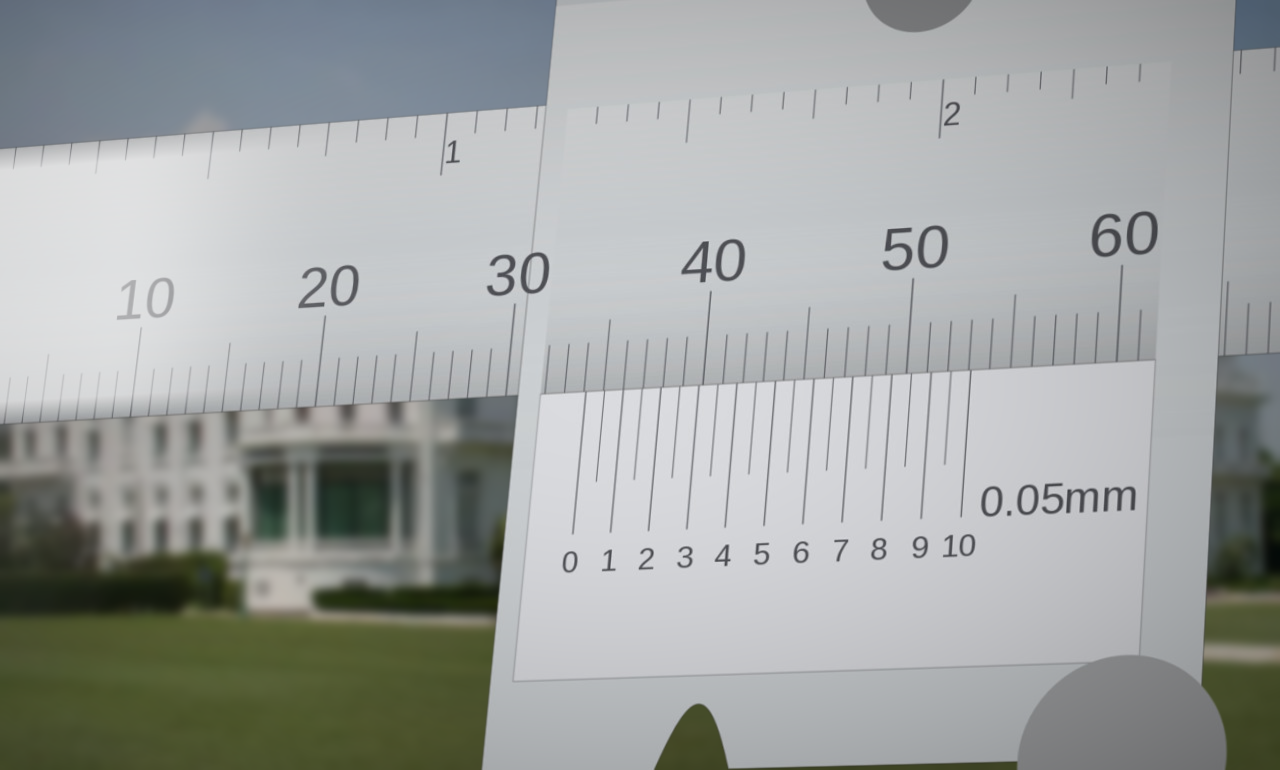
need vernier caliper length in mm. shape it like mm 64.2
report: mm 34.1
